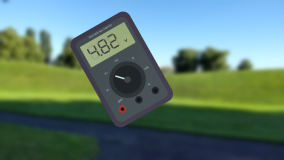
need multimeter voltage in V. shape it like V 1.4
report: V 4.82
